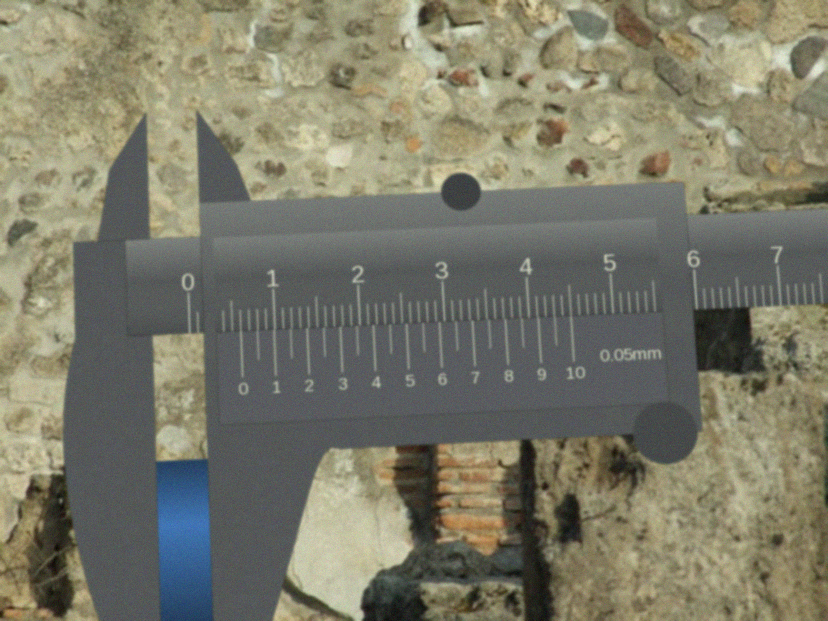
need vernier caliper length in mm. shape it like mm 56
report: mm 6.0
